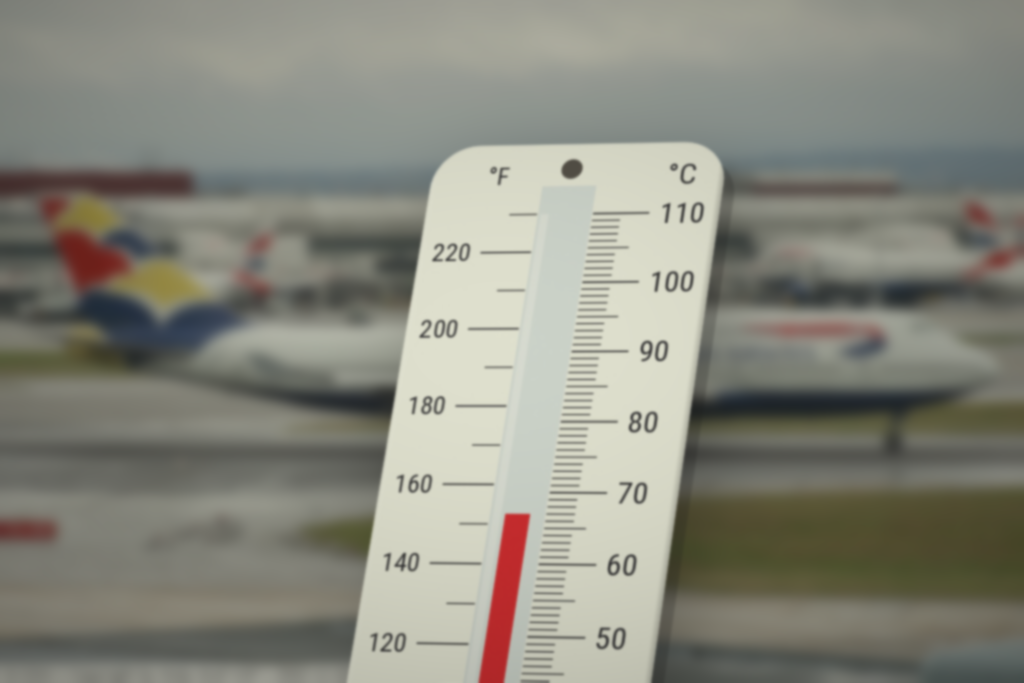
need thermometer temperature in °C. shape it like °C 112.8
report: °C 67
